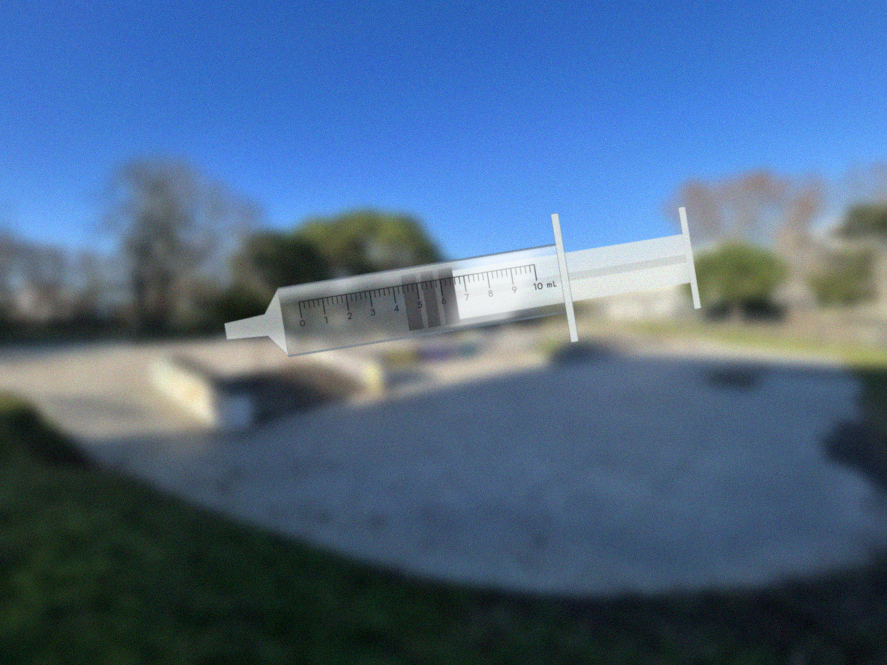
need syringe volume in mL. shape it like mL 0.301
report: mL 4.4
